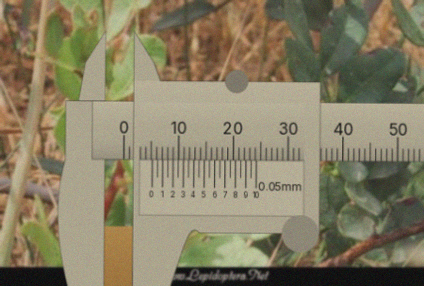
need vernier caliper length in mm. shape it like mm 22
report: mm 5.2
